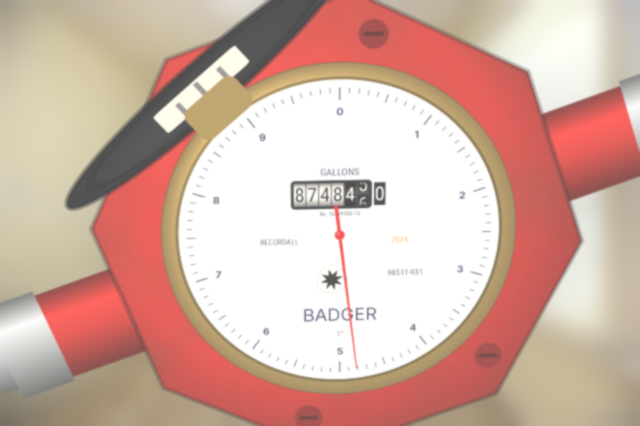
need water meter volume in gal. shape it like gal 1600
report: gal 8748454.8
